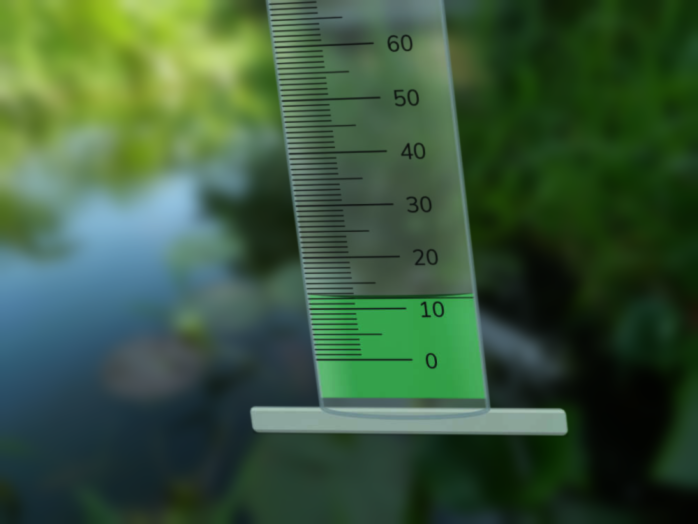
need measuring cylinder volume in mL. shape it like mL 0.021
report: mL 12
